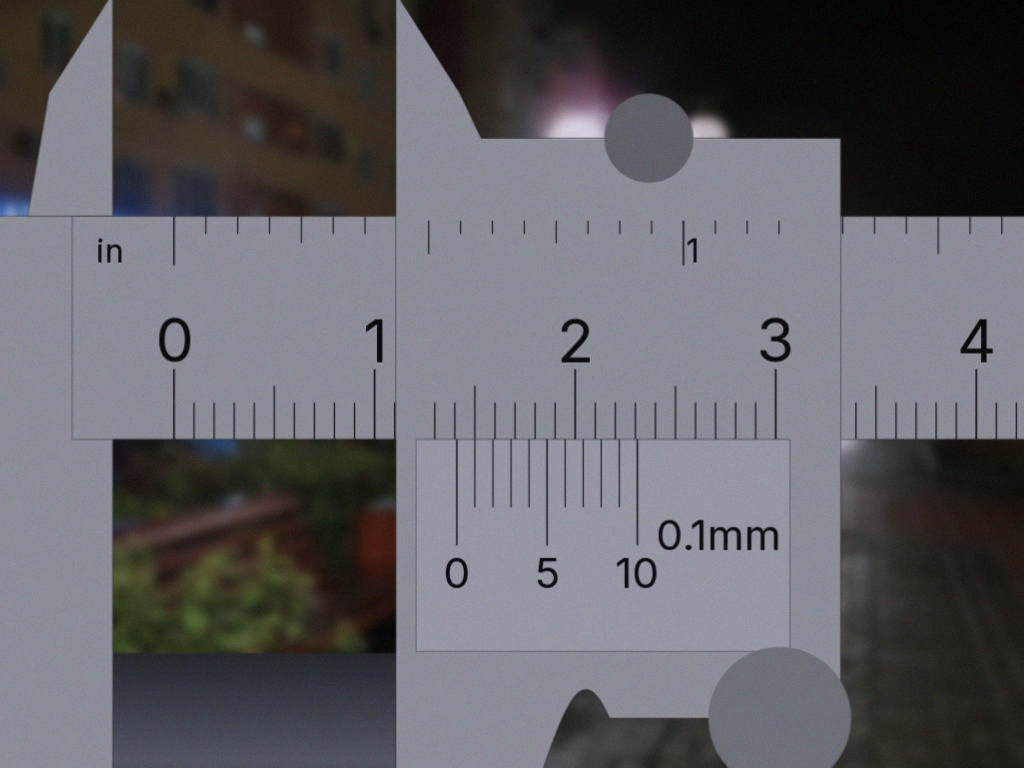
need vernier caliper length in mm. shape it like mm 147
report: mm 14.1
